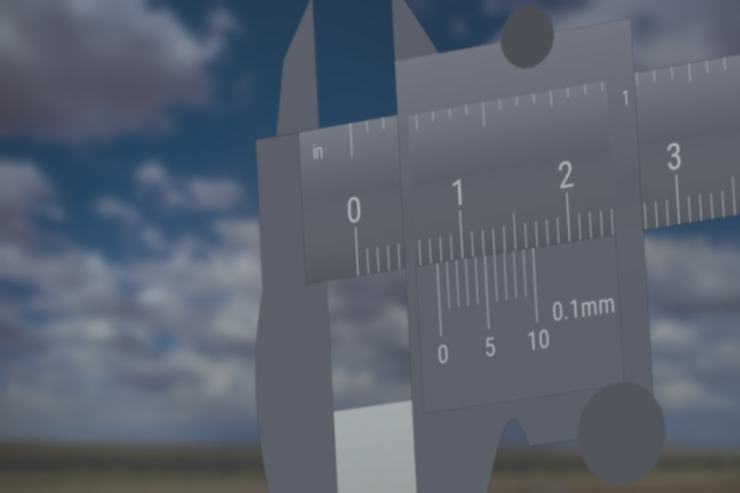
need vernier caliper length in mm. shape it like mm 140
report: mm 7.6
